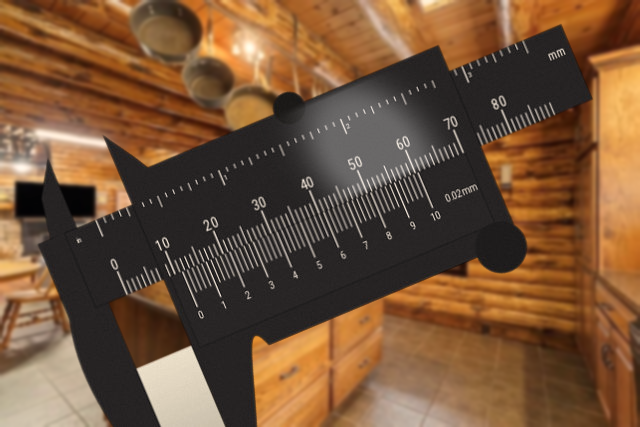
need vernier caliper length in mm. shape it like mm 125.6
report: mm 11.5
